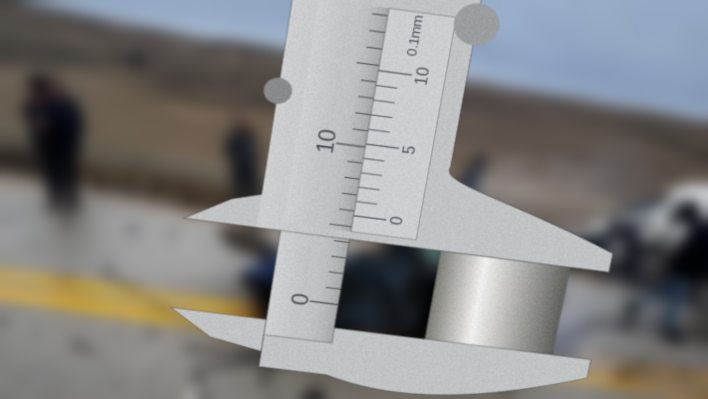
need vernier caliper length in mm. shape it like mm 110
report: mm 5.7
